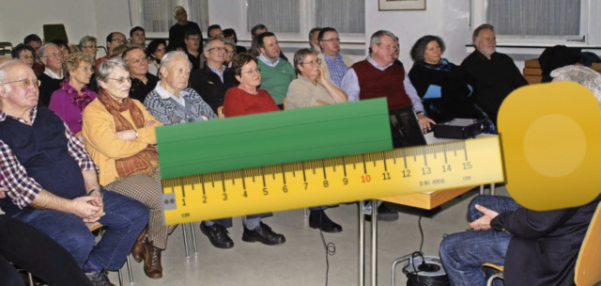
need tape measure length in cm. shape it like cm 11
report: cm 11.5
